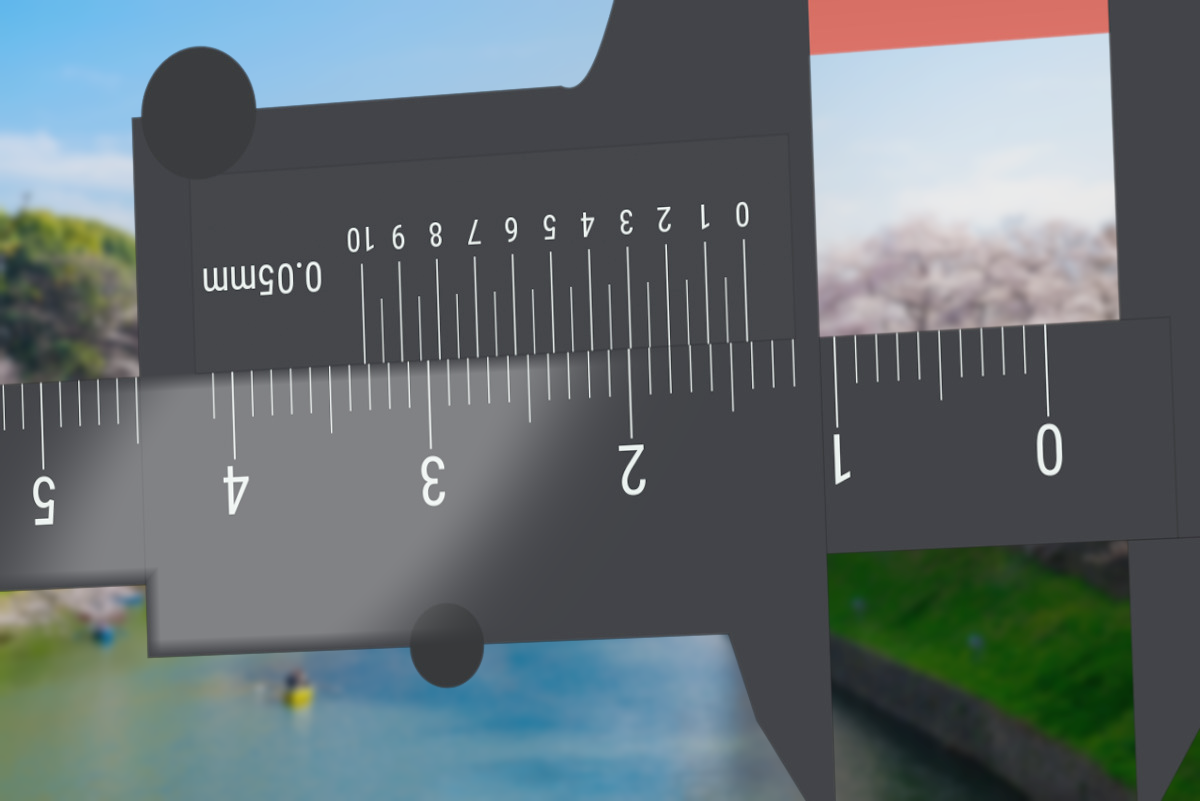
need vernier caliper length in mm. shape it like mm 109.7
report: mm 14.2
